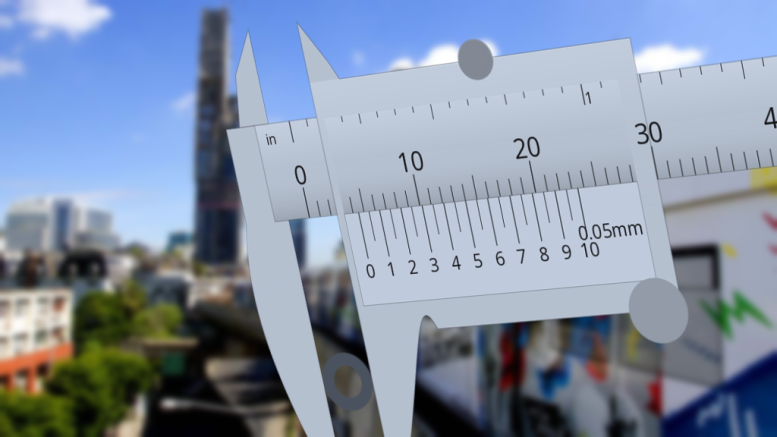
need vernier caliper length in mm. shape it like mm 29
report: mm 4.5
